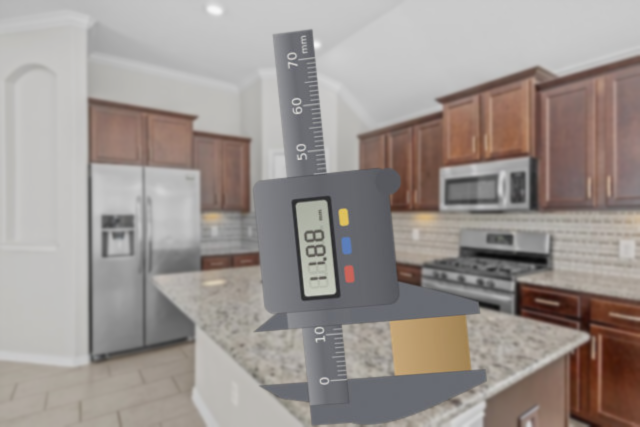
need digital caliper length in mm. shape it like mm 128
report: mm 11.88
